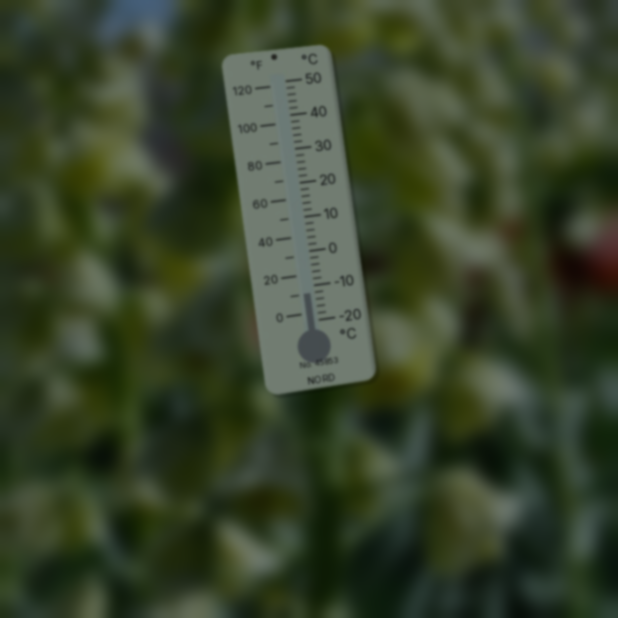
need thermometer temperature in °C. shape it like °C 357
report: °C -12
